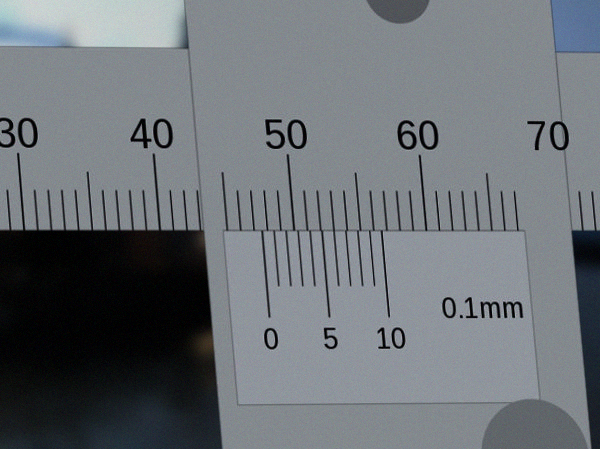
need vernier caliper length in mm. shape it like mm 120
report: mm 47.6
